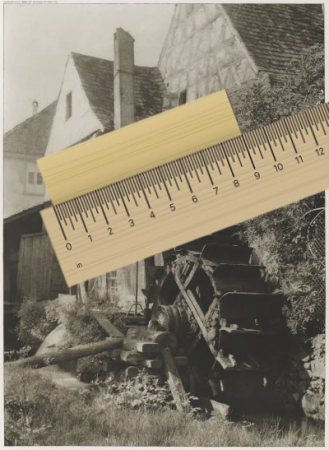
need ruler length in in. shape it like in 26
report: in 9
